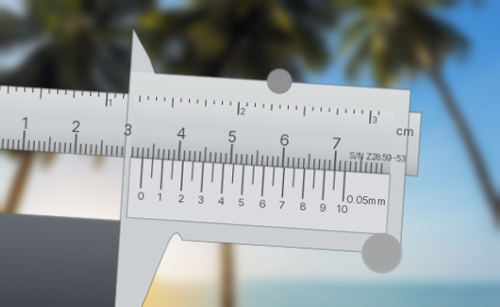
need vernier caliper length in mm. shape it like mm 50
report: mm 33.0
